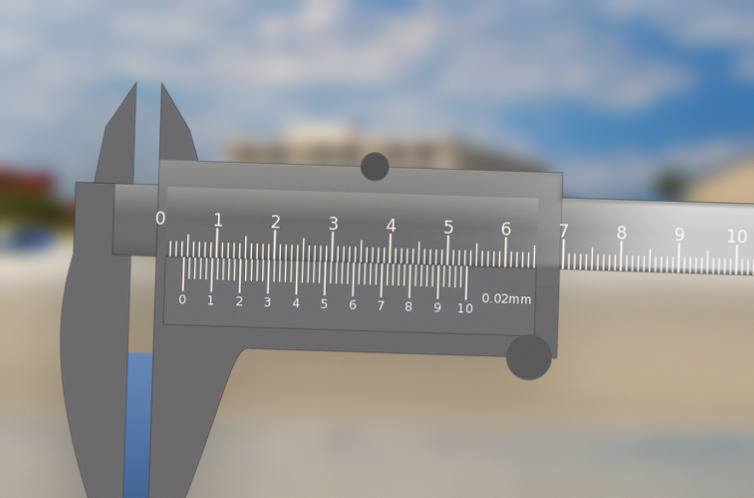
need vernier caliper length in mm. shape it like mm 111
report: mm 4.4
